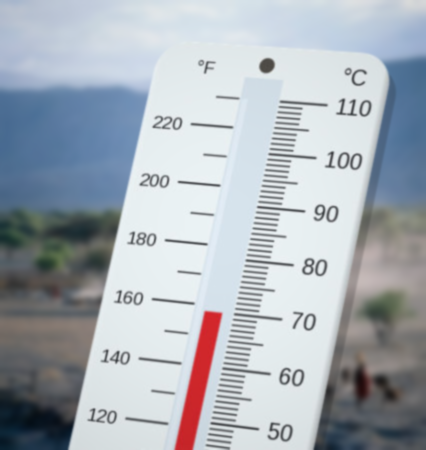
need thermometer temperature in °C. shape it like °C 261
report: °C 70
